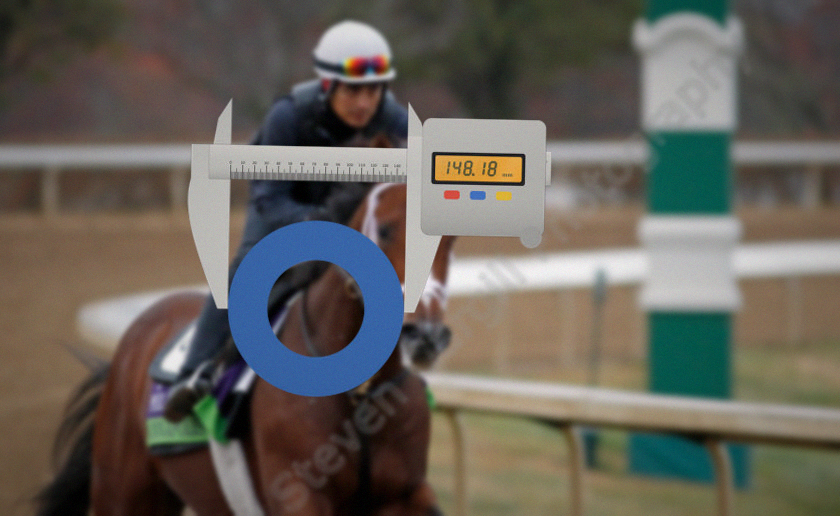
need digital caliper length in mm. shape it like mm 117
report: mm 148.18
